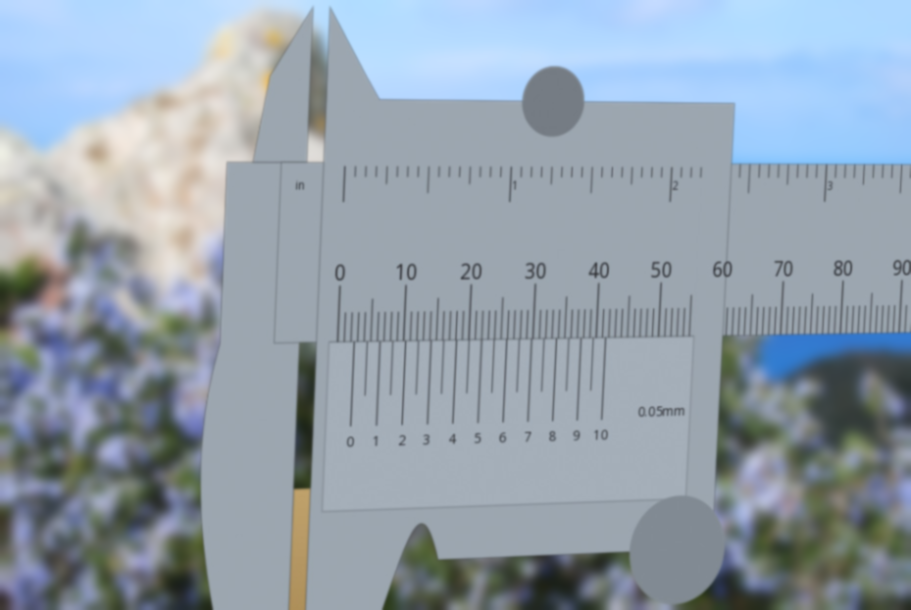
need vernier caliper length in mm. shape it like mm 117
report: mm 2.5
